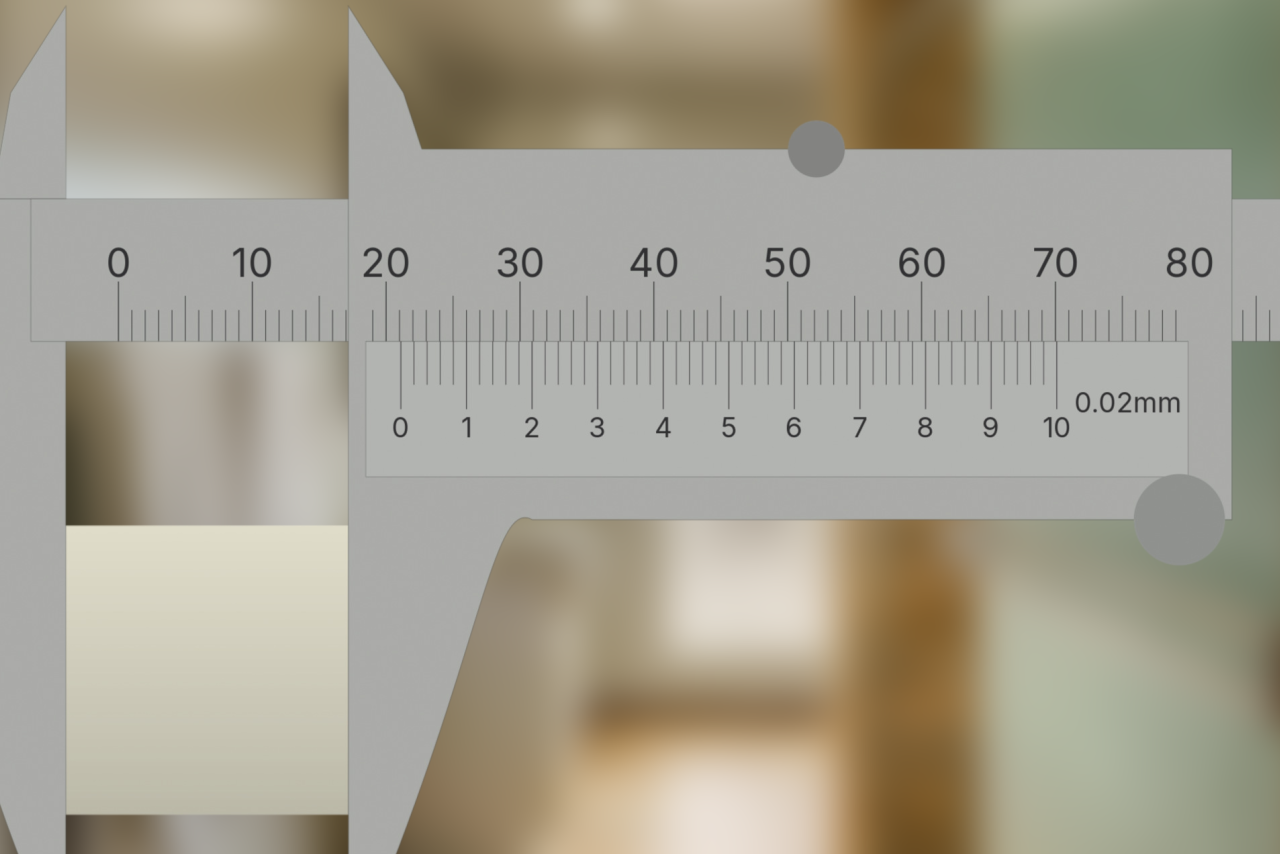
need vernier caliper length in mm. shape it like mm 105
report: mm 21.1
